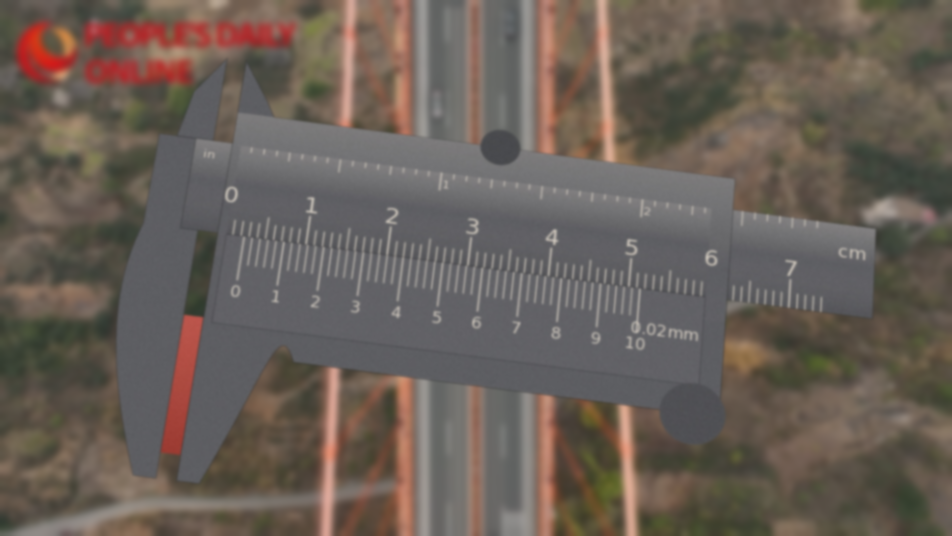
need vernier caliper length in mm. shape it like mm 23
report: mm 2.4
